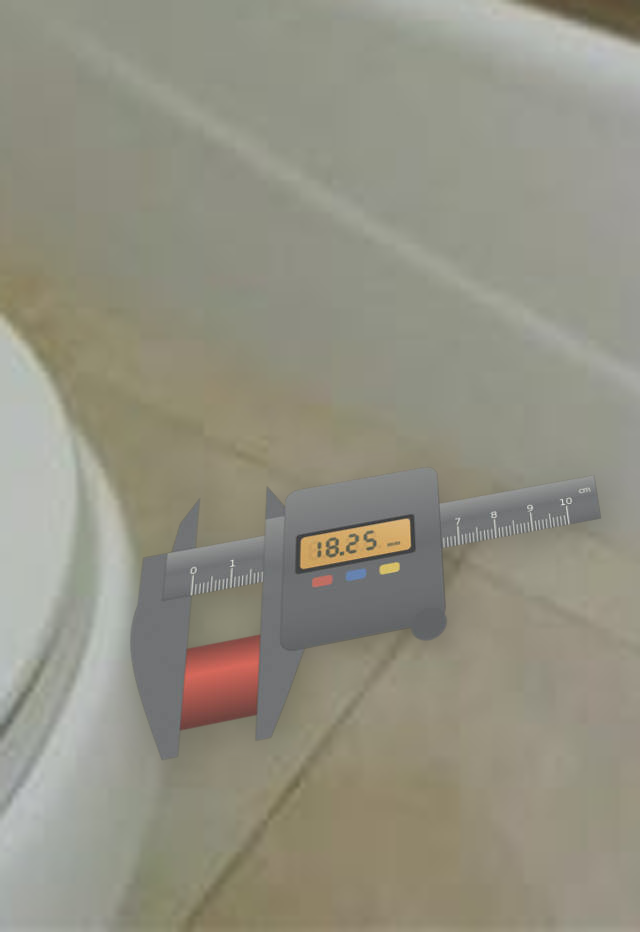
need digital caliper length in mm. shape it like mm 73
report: mm 18.25
